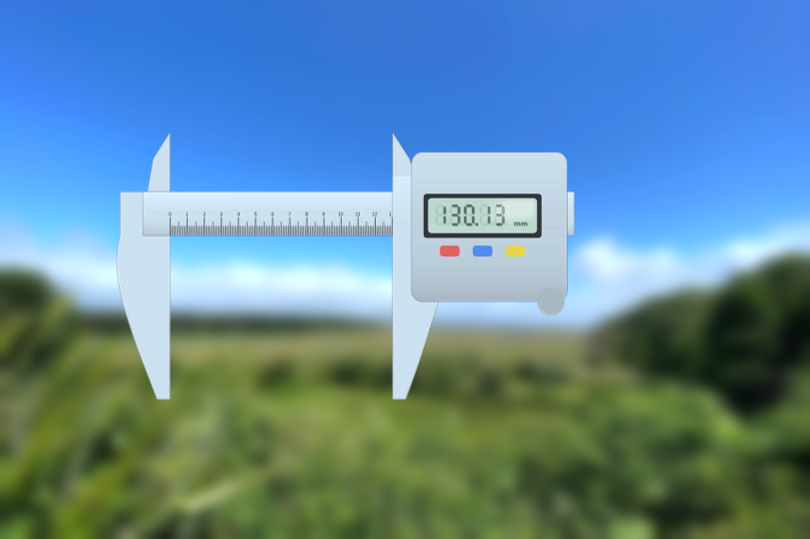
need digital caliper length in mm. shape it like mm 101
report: mm 130.13
